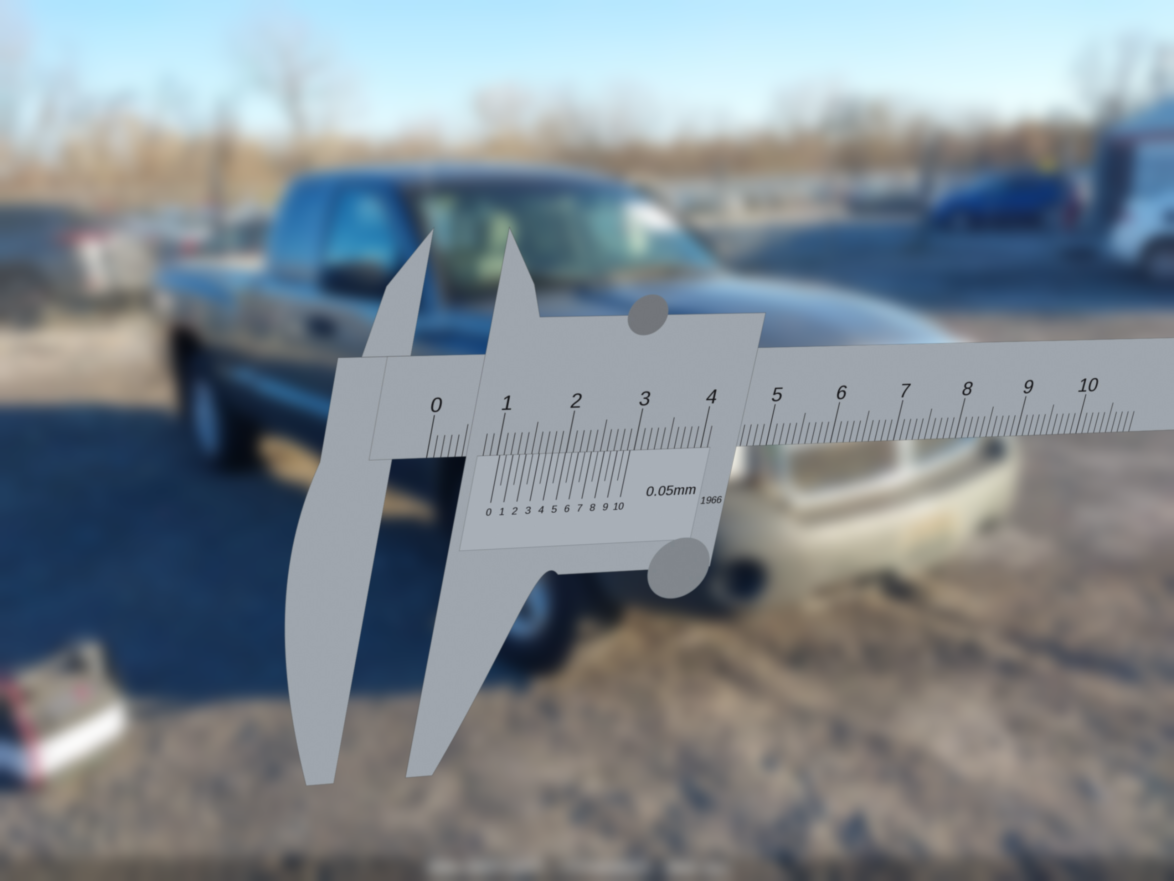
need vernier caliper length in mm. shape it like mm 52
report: mm 10.4
